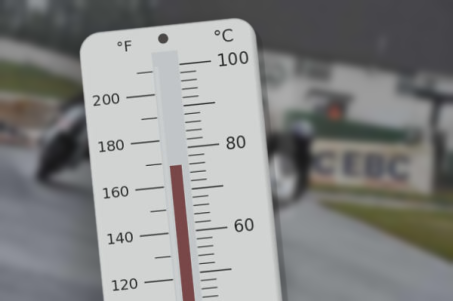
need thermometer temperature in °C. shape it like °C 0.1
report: °C 76
